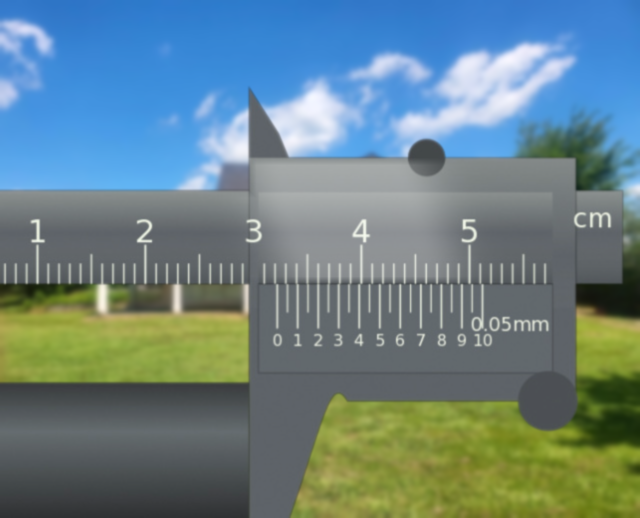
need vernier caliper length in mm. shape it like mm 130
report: mm 32.2
